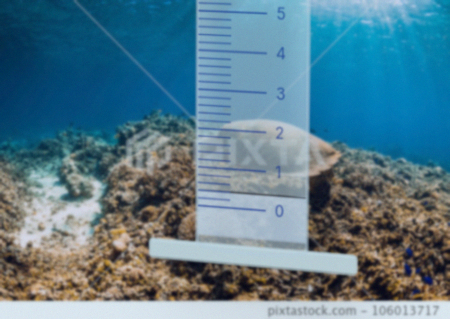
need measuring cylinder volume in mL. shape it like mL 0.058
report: mL 0.4
